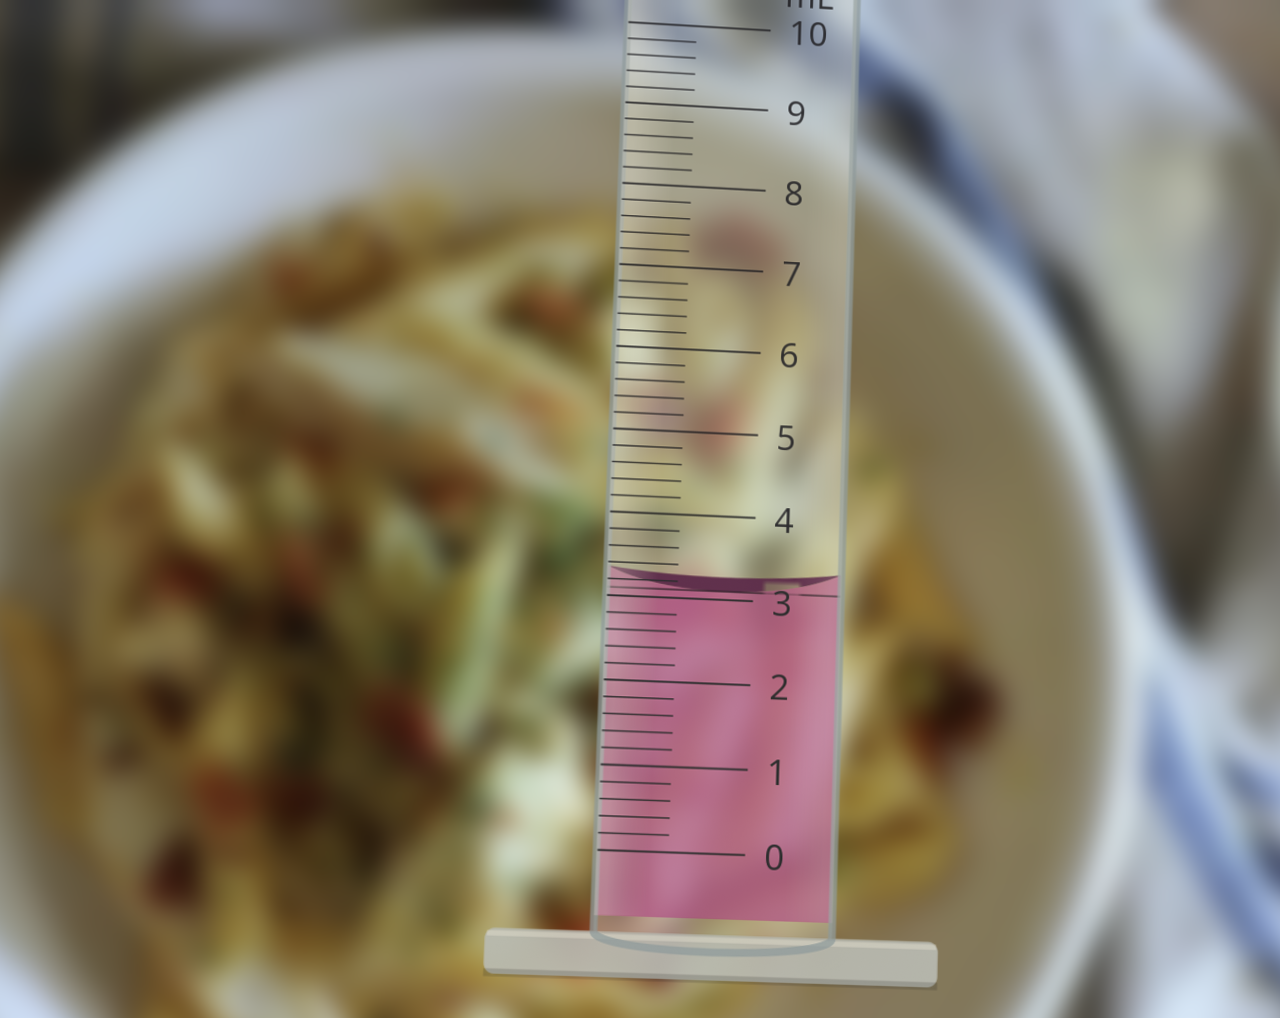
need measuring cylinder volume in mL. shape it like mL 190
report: mL 3.1
